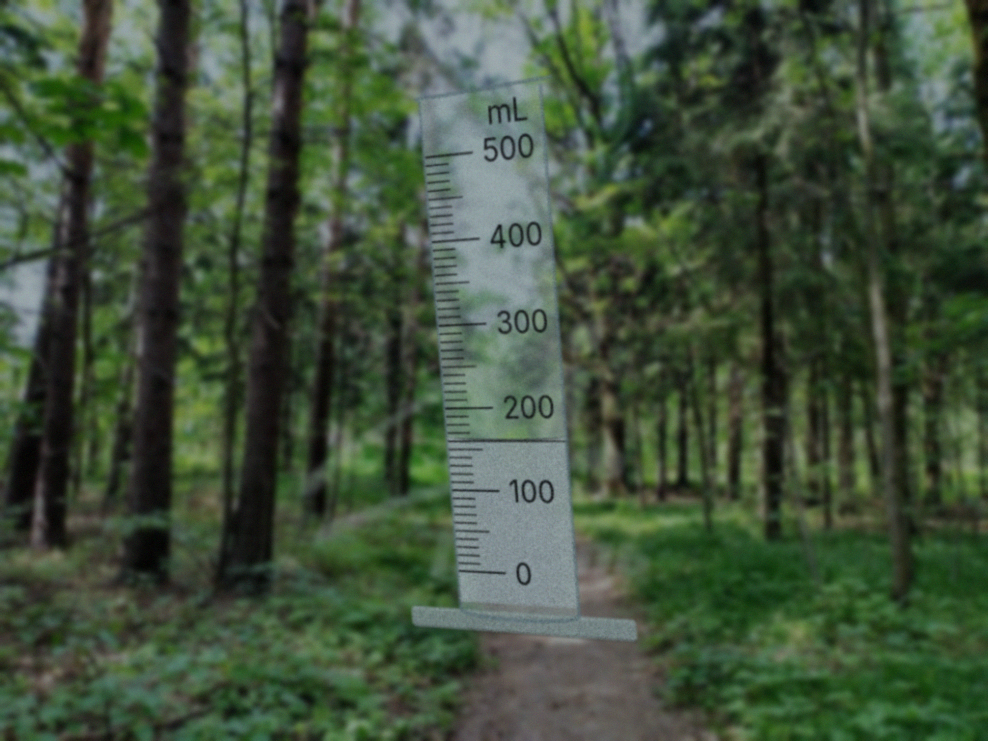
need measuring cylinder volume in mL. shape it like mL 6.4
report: mL 160
